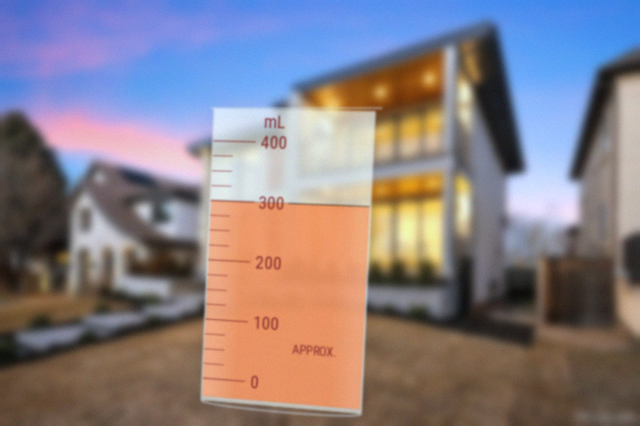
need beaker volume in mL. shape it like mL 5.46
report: mL 300
